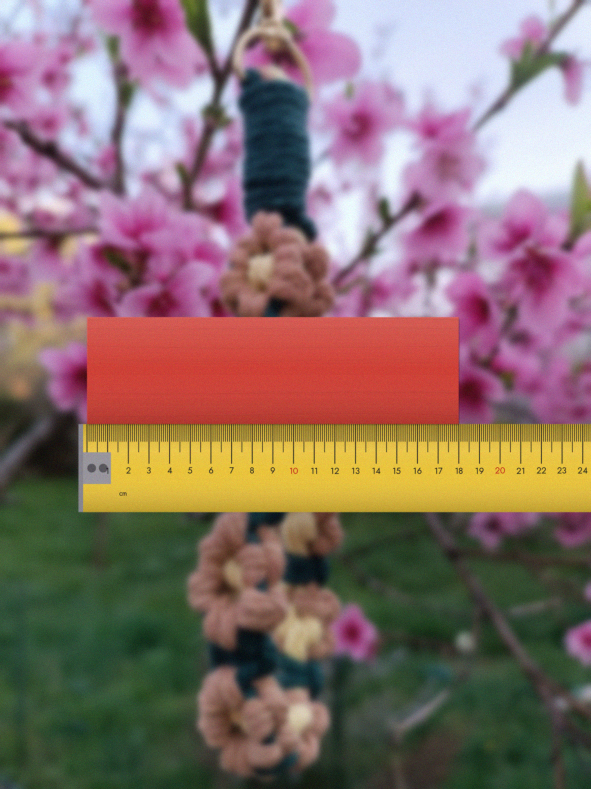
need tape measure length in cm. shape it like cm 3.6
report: cm 18
